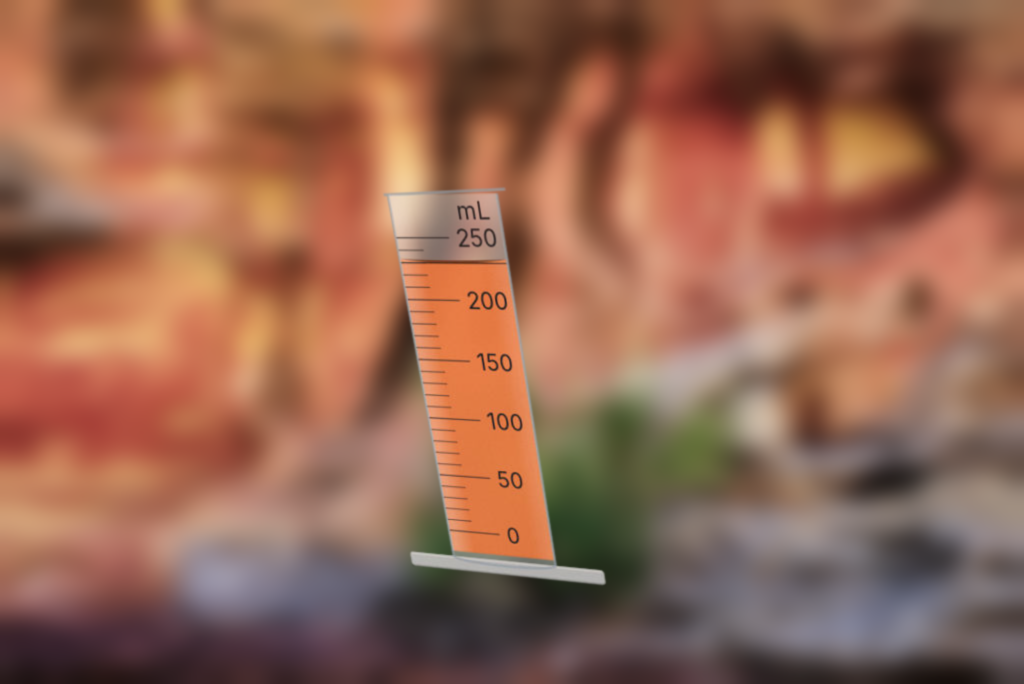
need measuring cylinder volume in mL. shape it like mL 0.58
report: mL 230
